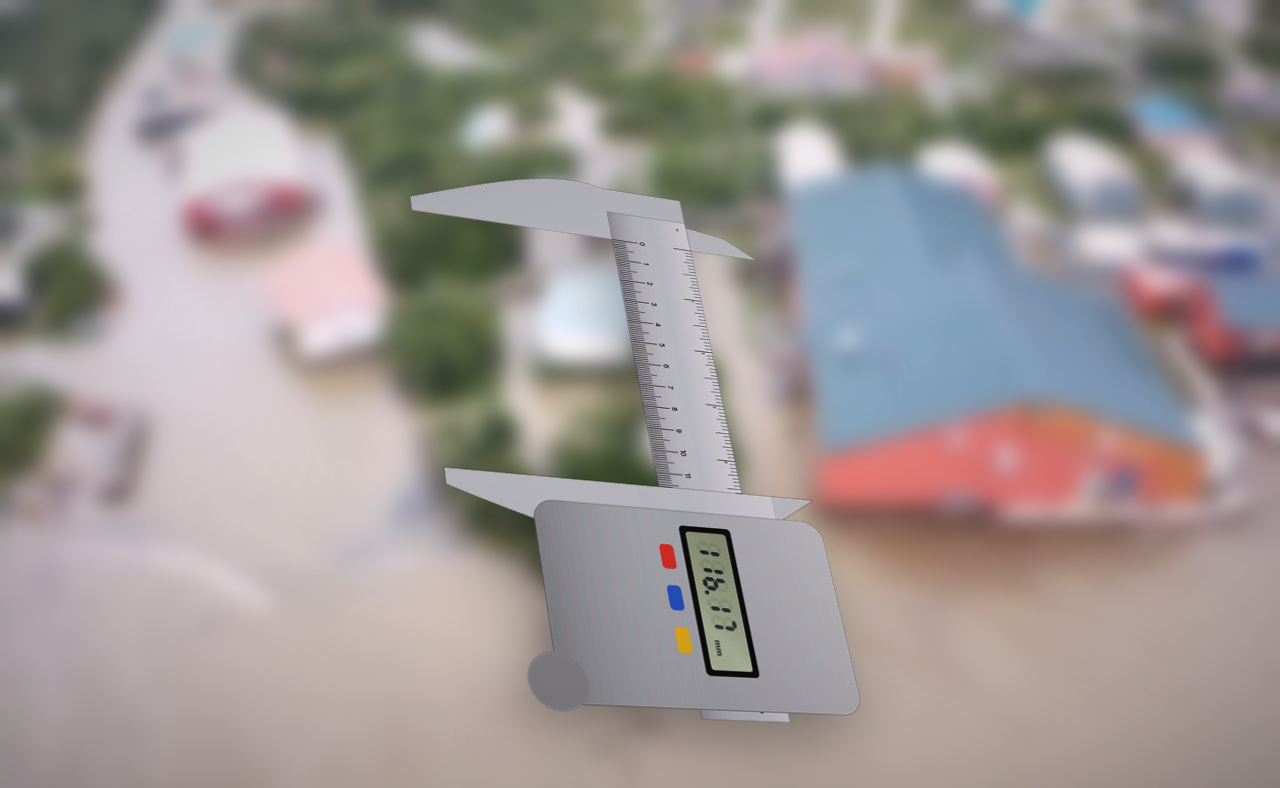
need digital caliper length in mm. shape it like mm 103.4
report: mm 116.17
